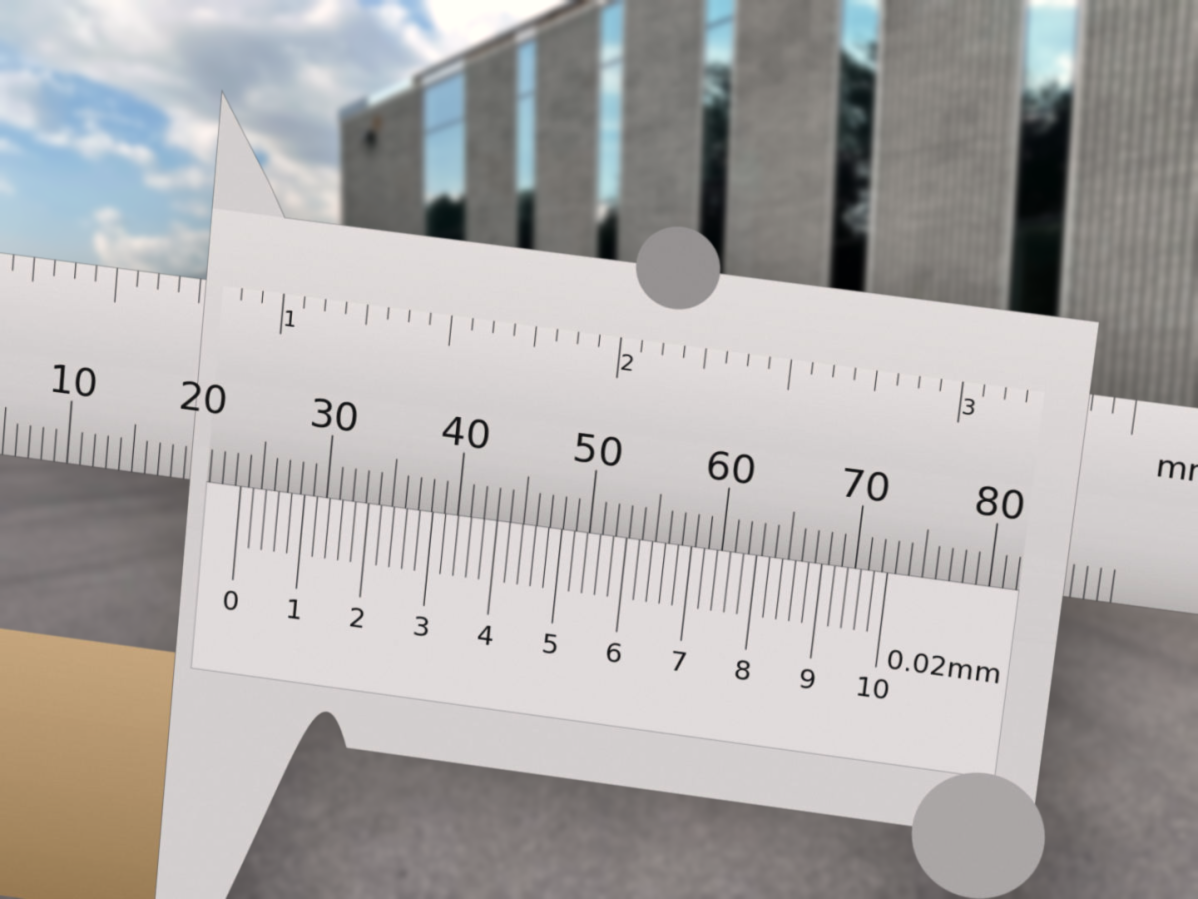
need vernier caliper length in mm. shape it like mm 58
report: mm 23.4
